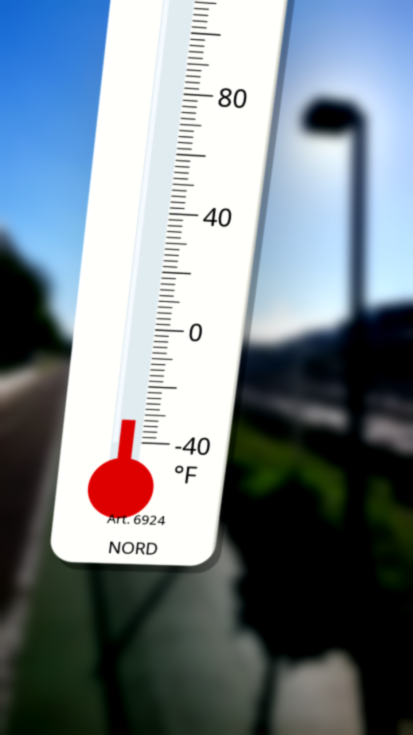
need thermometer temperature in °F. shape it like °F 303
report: °F -32
